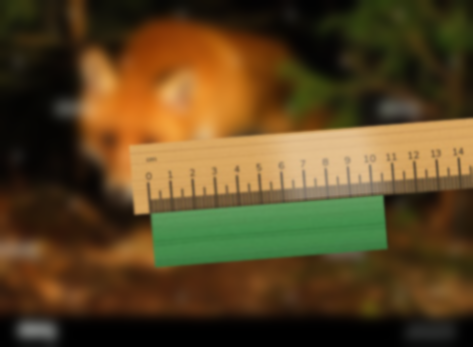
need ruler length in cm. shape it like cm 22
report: cm 10.5
